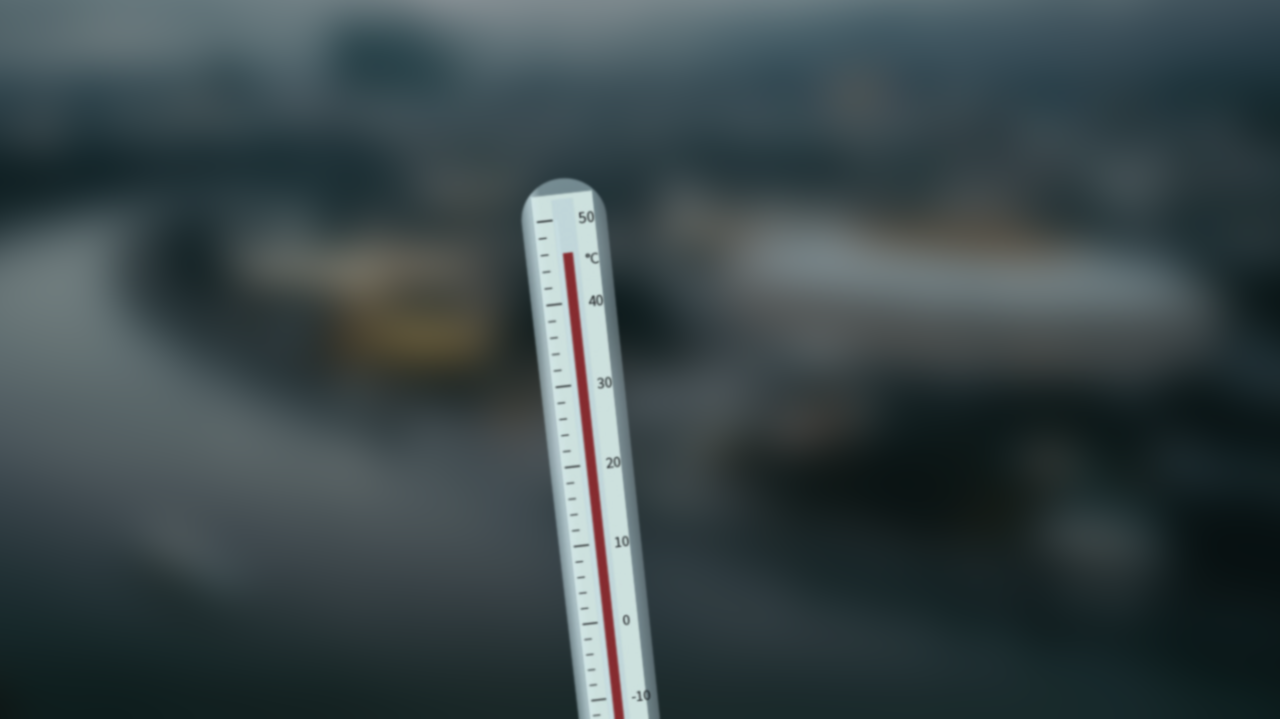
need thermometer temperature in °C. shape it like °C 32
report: °C 46
